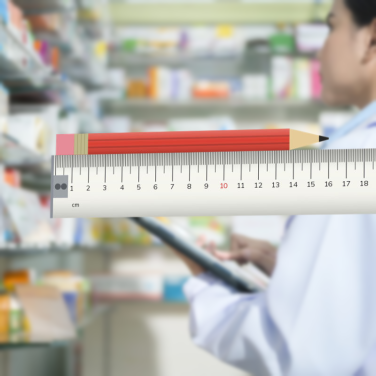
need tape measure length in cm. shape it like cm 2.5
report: cm 16
